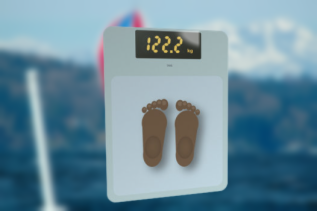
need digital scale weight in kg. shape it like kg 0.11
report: kg 122.2
